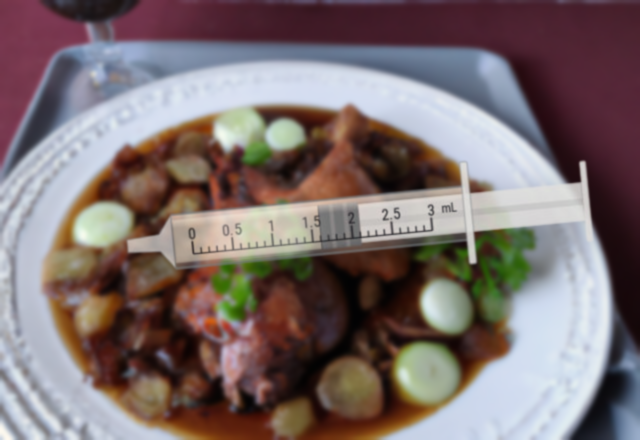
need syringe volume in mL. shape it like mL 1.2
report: mL 1.6
